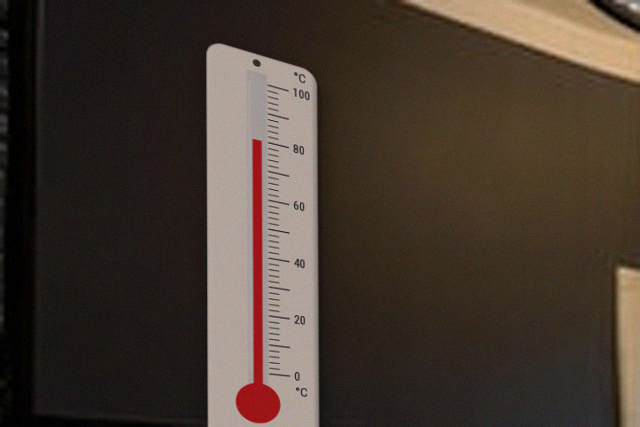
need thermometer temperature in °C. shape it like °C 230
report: °C 80
